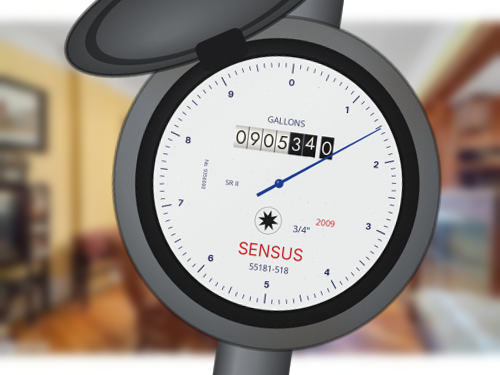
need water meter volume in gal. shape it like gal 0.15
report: gal 905341.5
